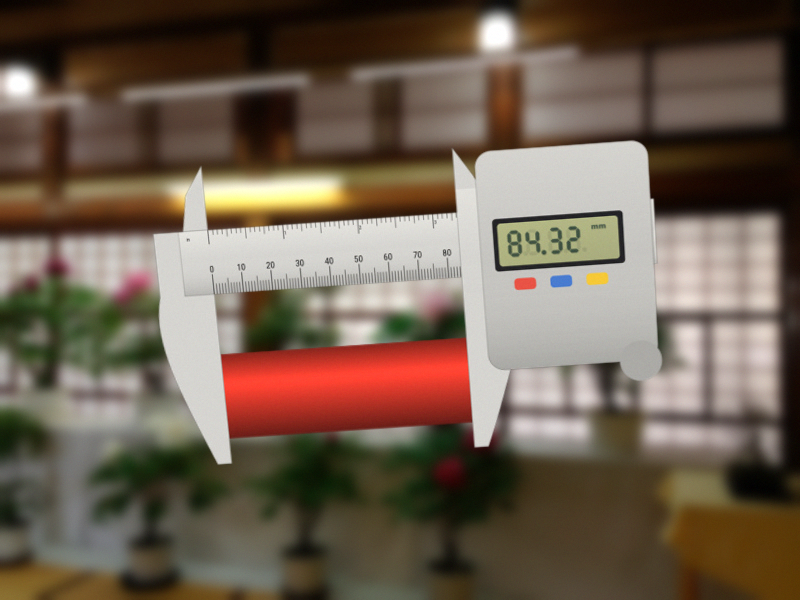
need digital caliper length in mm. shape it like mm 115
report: mm 84.32
